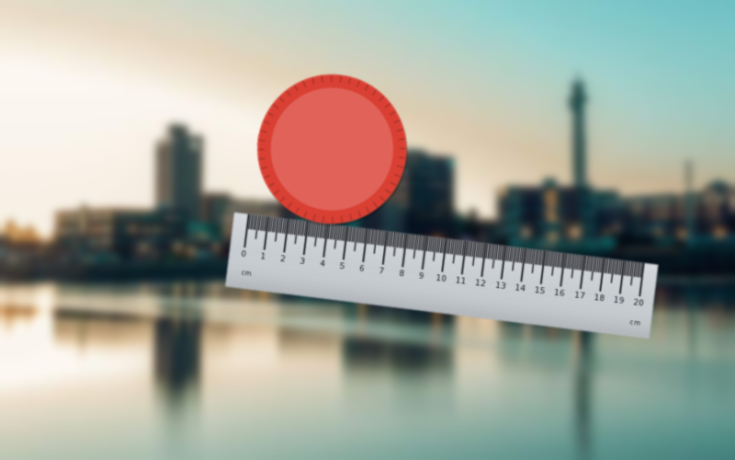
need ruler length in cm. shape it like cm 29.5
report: cm 7.5
